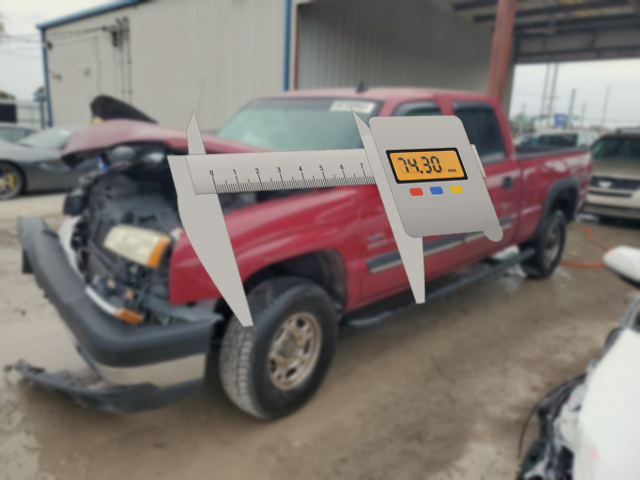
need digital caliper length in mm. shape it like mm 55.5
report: mm 74.30
